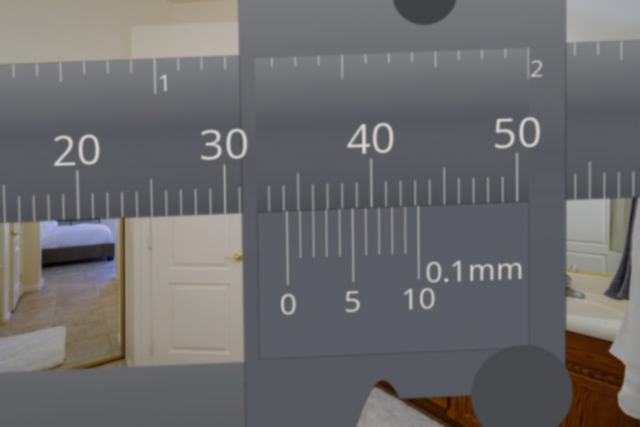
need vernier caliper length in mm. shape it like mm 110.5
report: mm 34.2
